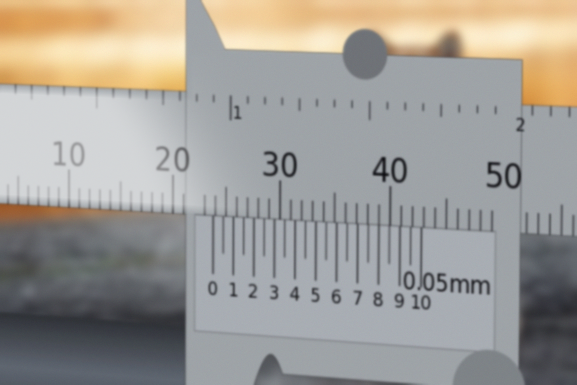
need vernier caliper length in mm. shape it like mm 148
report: mm 23.8
